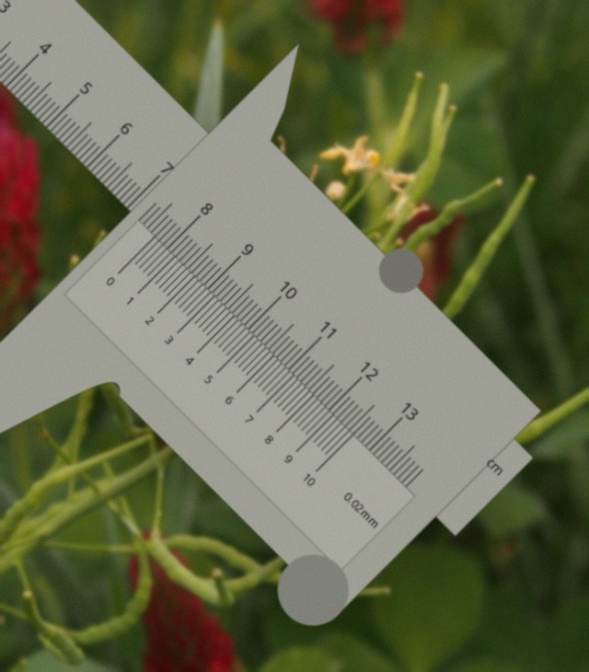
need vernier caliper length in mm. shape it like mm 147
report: mm 77.0
